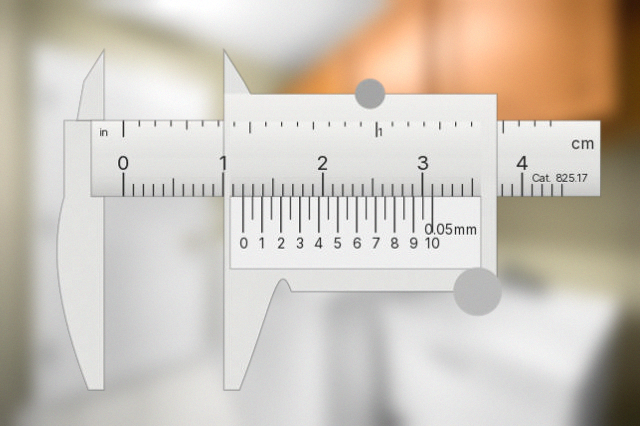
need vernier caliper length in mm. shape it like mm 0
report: mm 12.0
